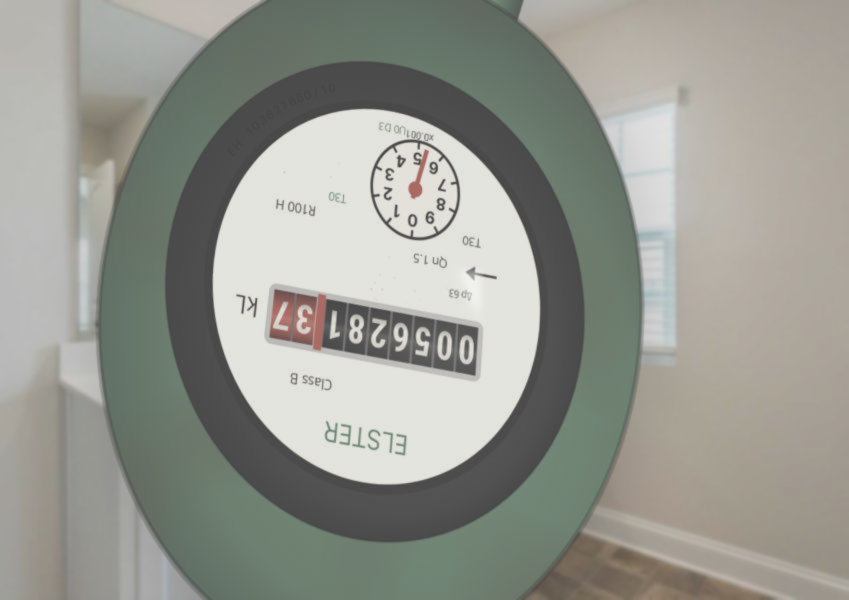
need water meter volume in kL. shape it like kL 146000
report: kL 56281.375
